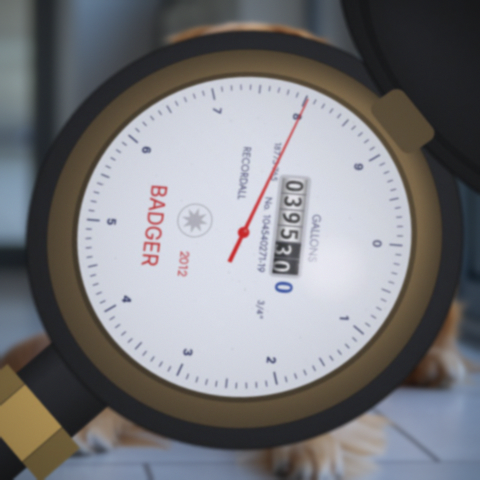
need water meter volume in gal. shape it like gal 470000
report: gal 395298.0
